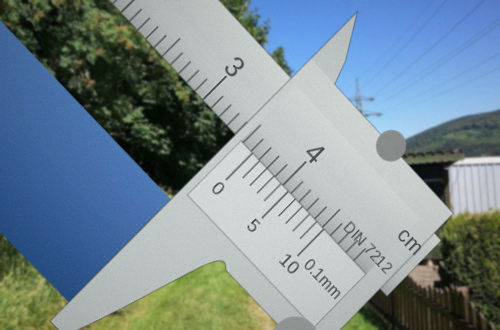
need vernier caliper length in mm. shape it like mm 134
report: mm 36.2
